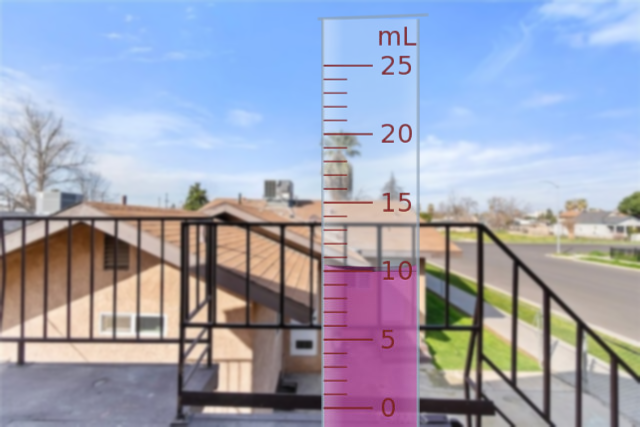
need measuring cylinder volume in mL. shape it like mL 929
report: mL 10
